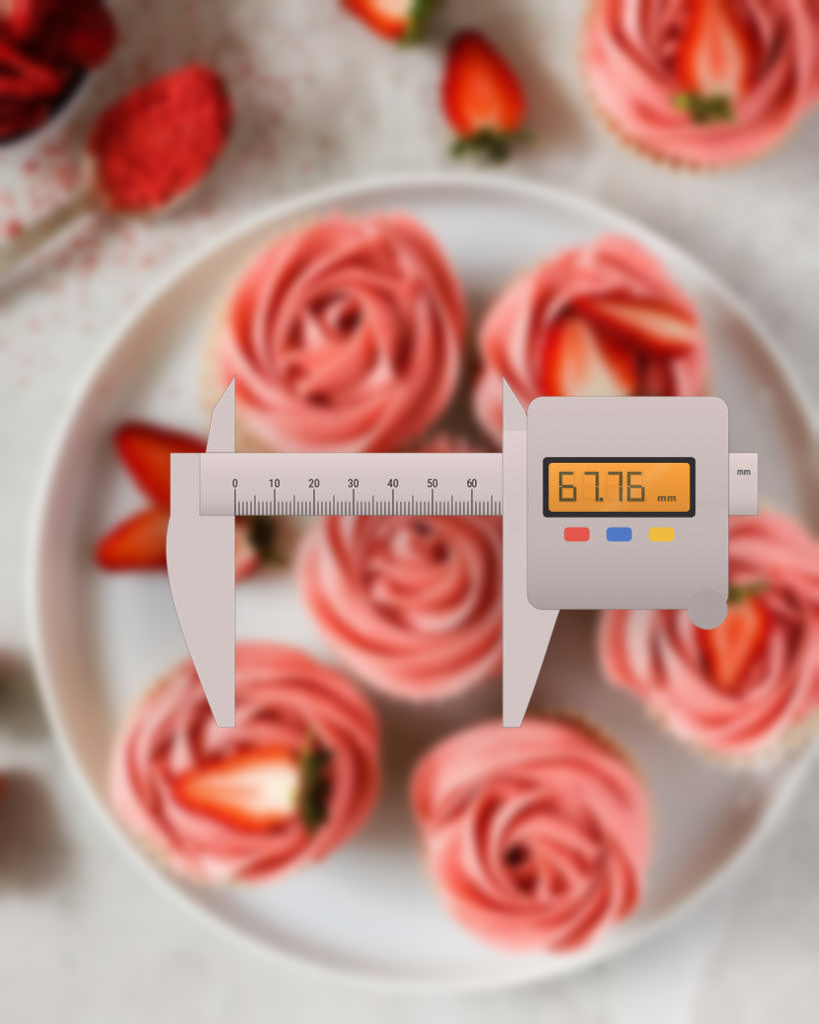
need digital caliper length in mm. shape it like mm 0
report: mm 67.76
